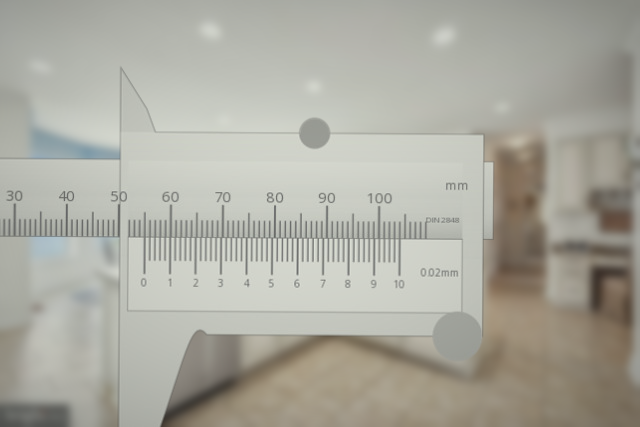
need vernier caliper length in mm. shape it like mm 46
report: mm 55.0
